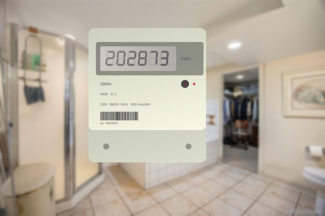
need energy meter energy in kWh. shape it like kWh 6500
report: kWh 202873
